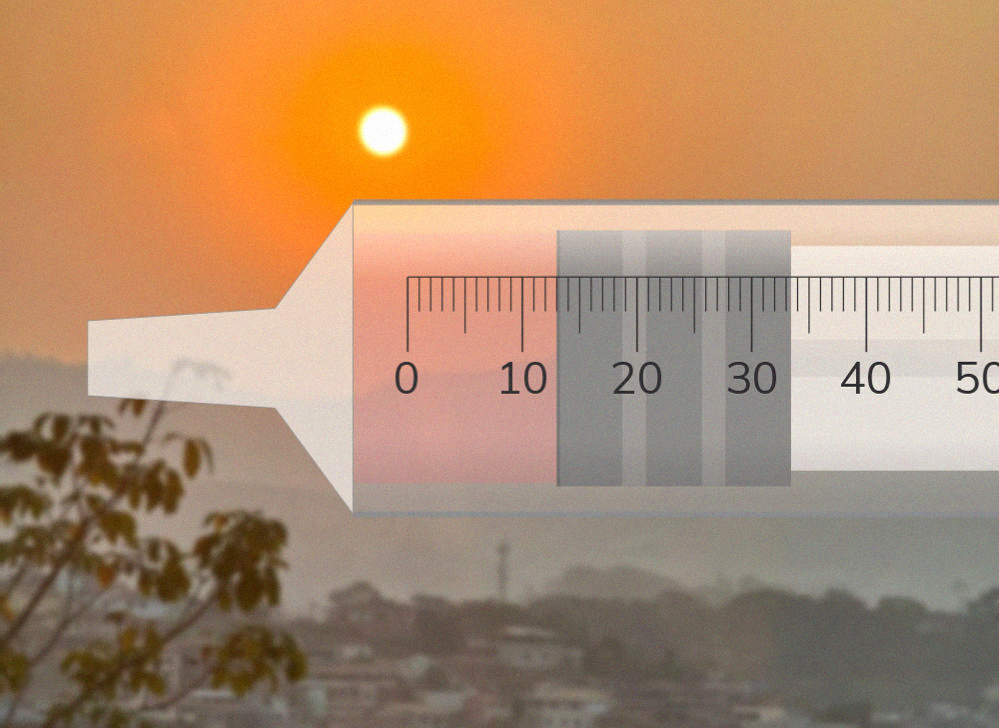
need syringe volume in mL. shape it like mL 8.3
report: mL 13
